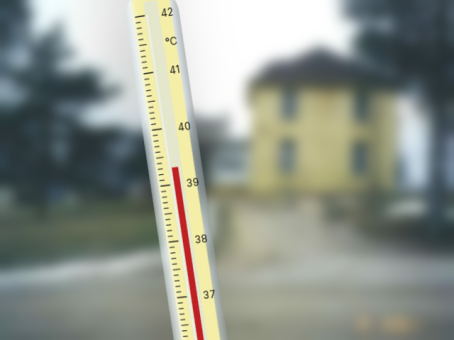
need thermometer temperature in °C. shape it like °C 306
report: °C 39.3
